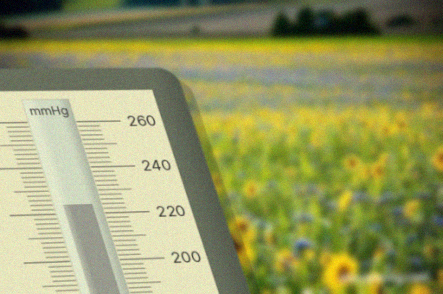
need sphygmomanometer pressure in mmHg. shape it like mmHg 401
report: mmHg 224
